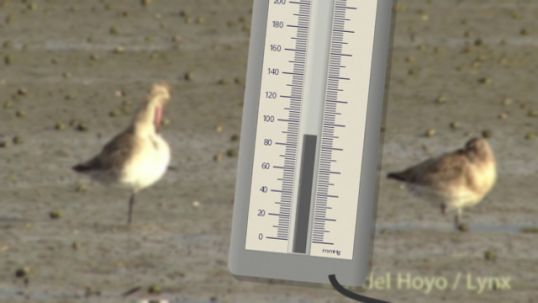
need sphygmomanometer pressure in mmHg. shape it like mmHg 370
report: mmHg 90
